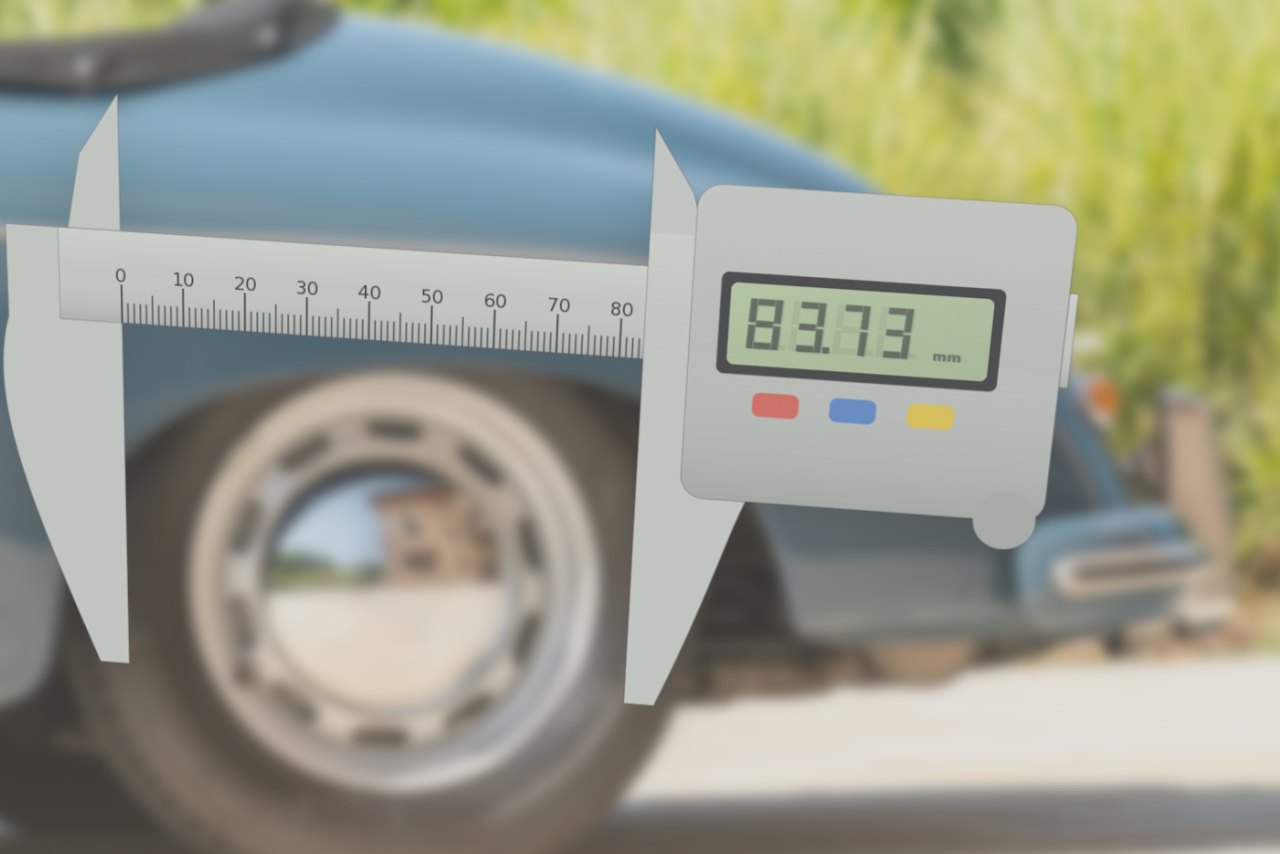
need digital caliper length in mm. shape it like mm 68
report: mm 83.73
